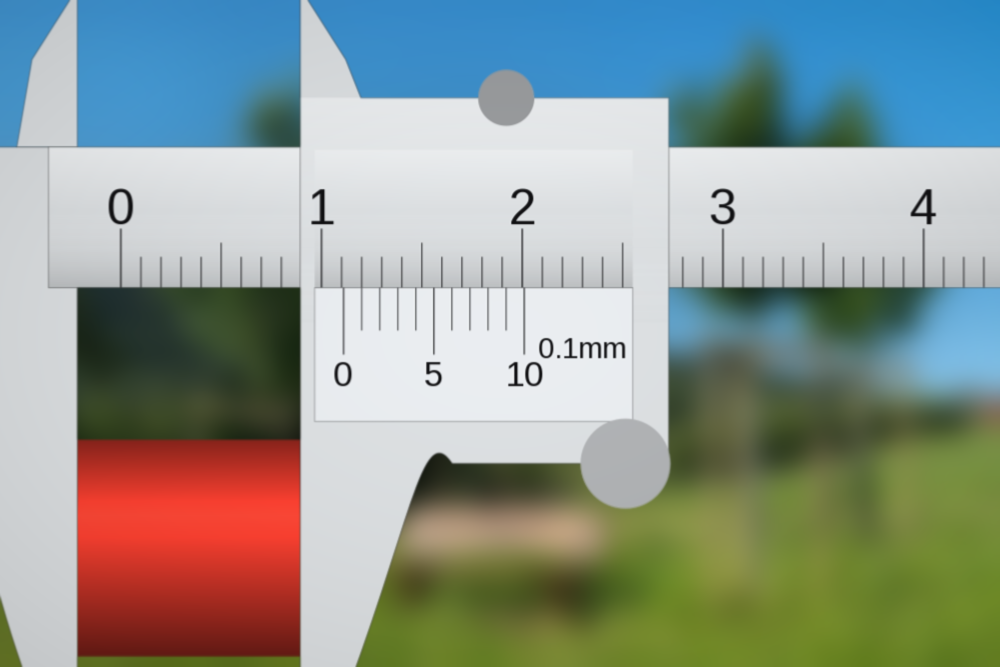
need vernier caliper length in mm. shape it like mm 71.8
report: mm 11.1
